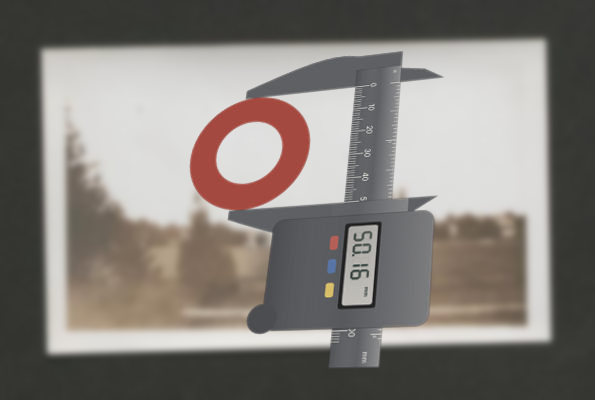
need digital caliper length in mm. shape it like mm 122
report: mm 50.16
